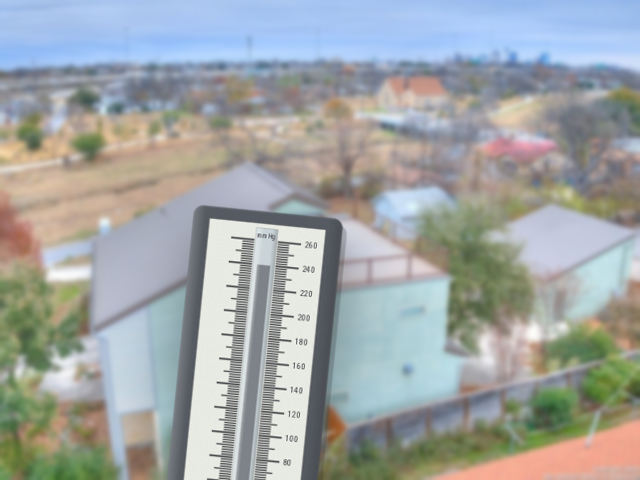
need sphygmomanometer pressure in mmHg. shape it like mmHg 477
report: mmHg 240
